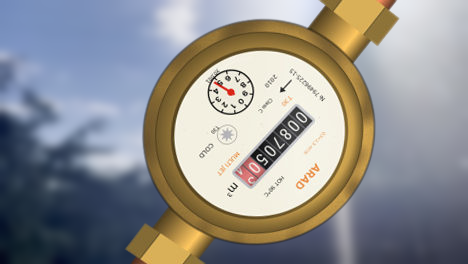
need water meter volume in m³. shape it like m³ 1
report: m³ 8705.034
